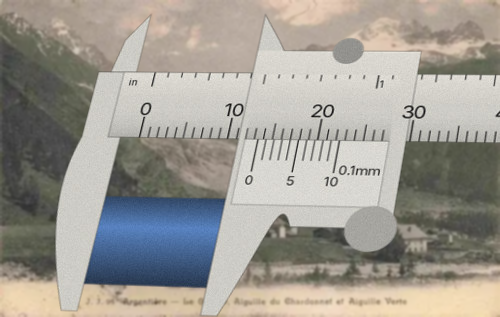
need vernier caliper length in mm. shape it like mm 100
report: mm 13.4
